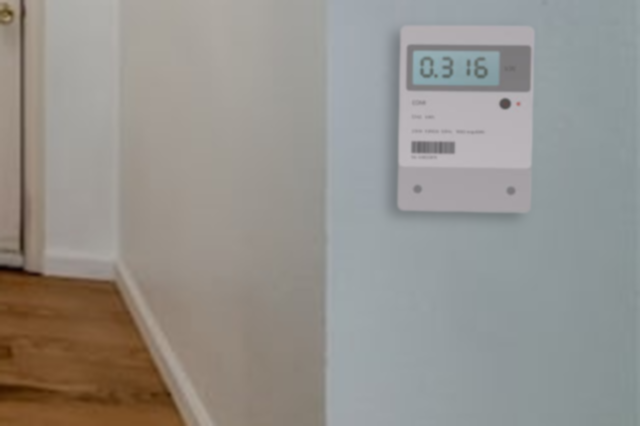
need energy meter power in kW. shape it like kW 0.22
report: kW 0.316
